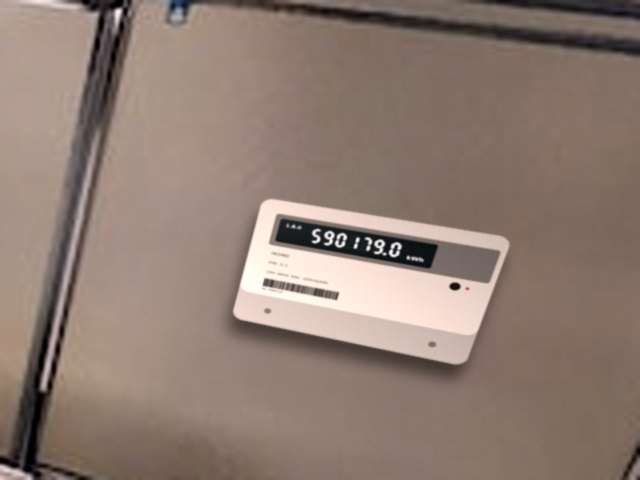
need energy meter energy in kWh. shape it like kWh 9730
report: kWh 590179.0
